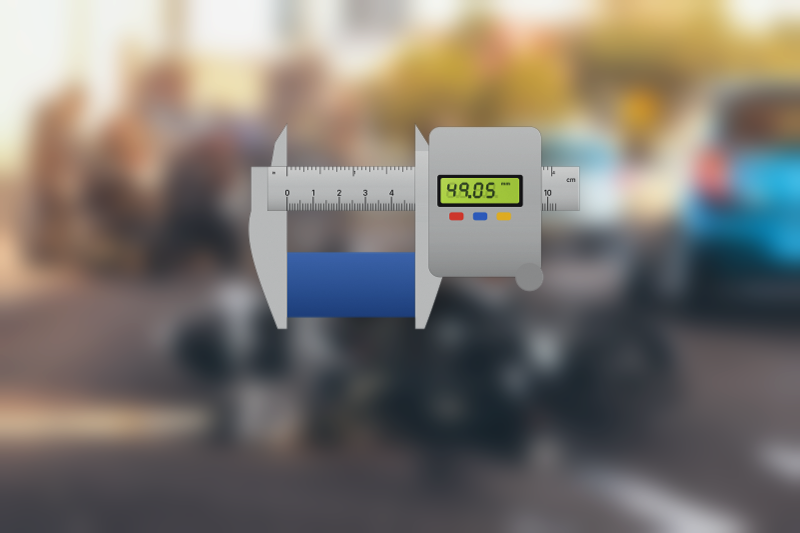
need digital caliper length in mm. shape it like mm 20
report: mm 49.05
